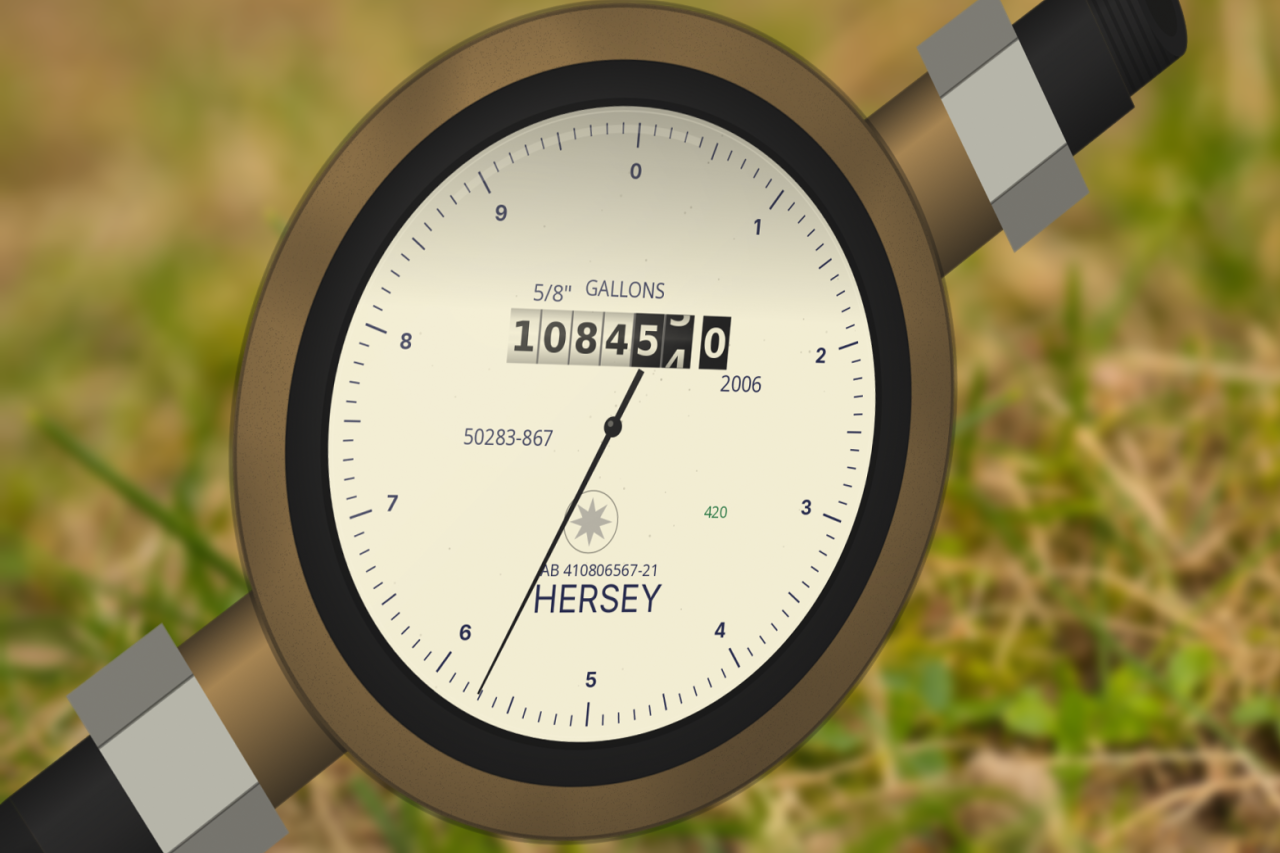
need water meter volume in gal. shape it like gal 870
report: gal 1084535.7
